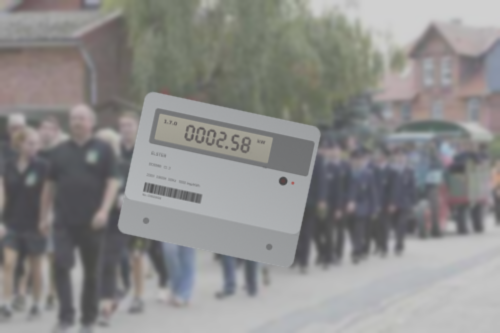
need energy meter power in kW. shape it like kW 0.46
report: kW 2.58
